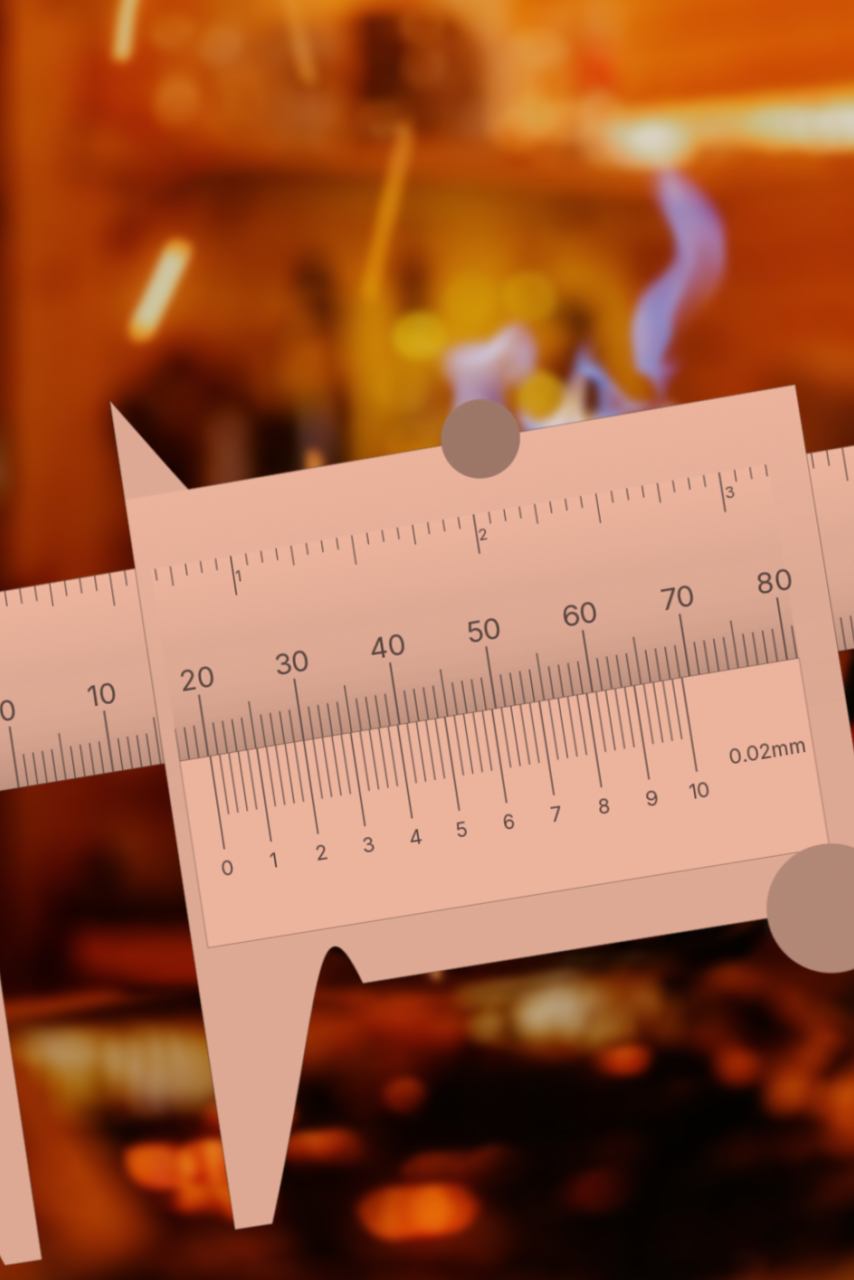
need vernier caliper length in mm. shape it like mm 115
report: mm 20.2
